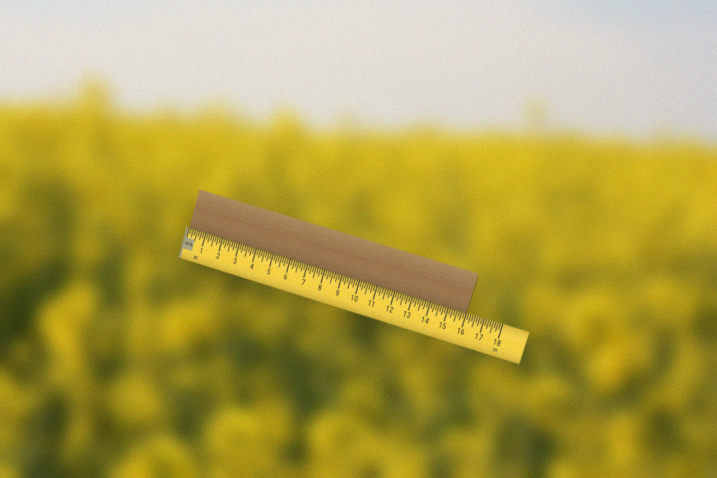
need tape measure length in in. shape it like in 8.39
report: in 16
